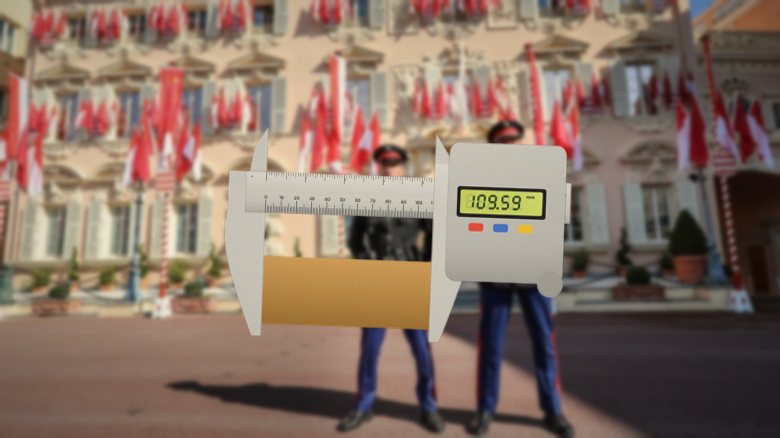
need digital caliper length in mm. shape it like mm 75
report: mm 109.59
